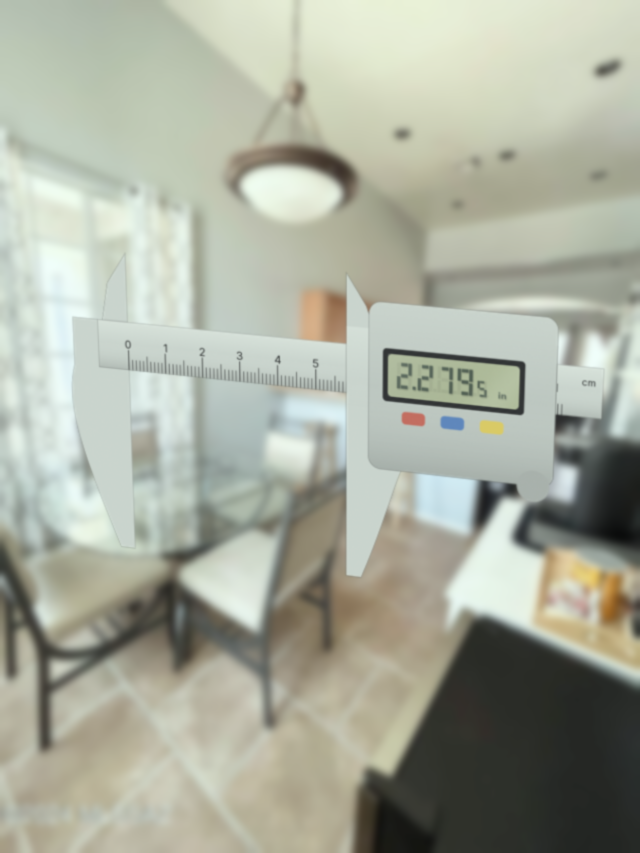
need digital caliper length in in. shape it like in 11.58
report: in 2.2795
